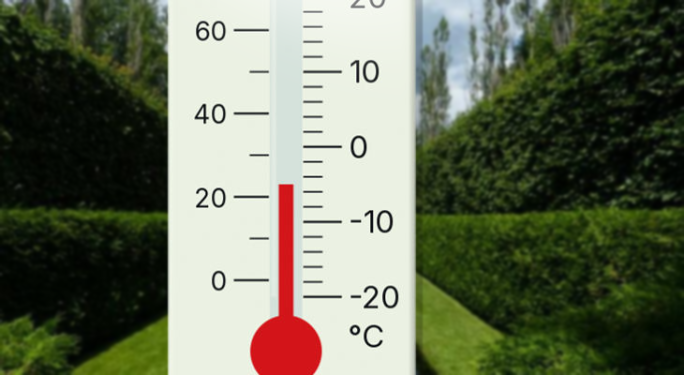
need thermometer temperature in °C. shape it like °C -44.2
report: °C -5
